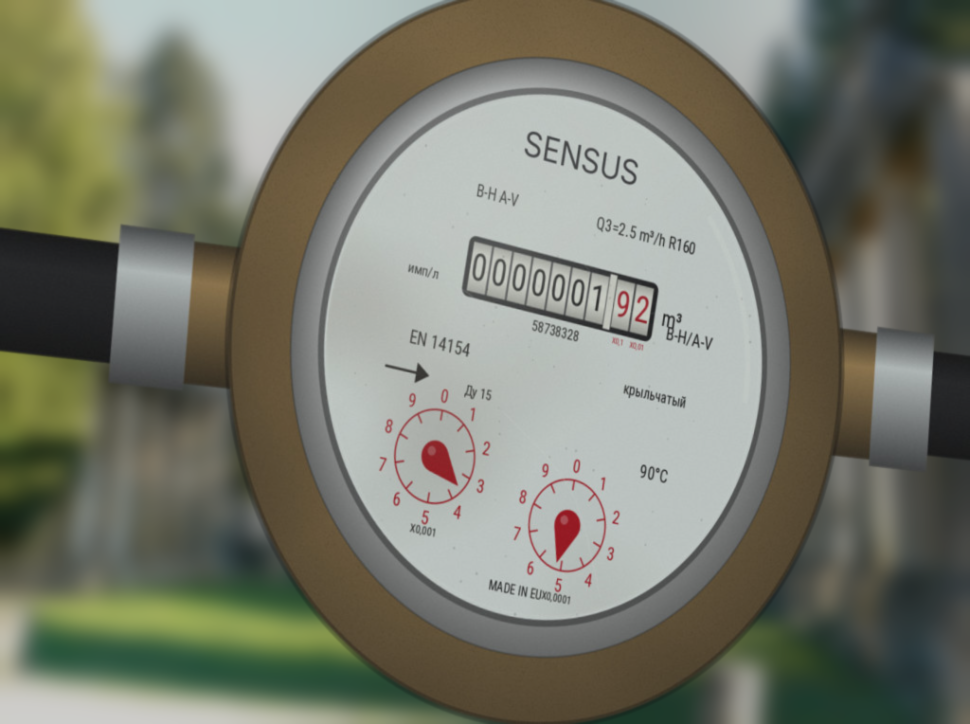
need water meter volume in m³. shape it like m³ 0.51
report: m³ 1.9235
